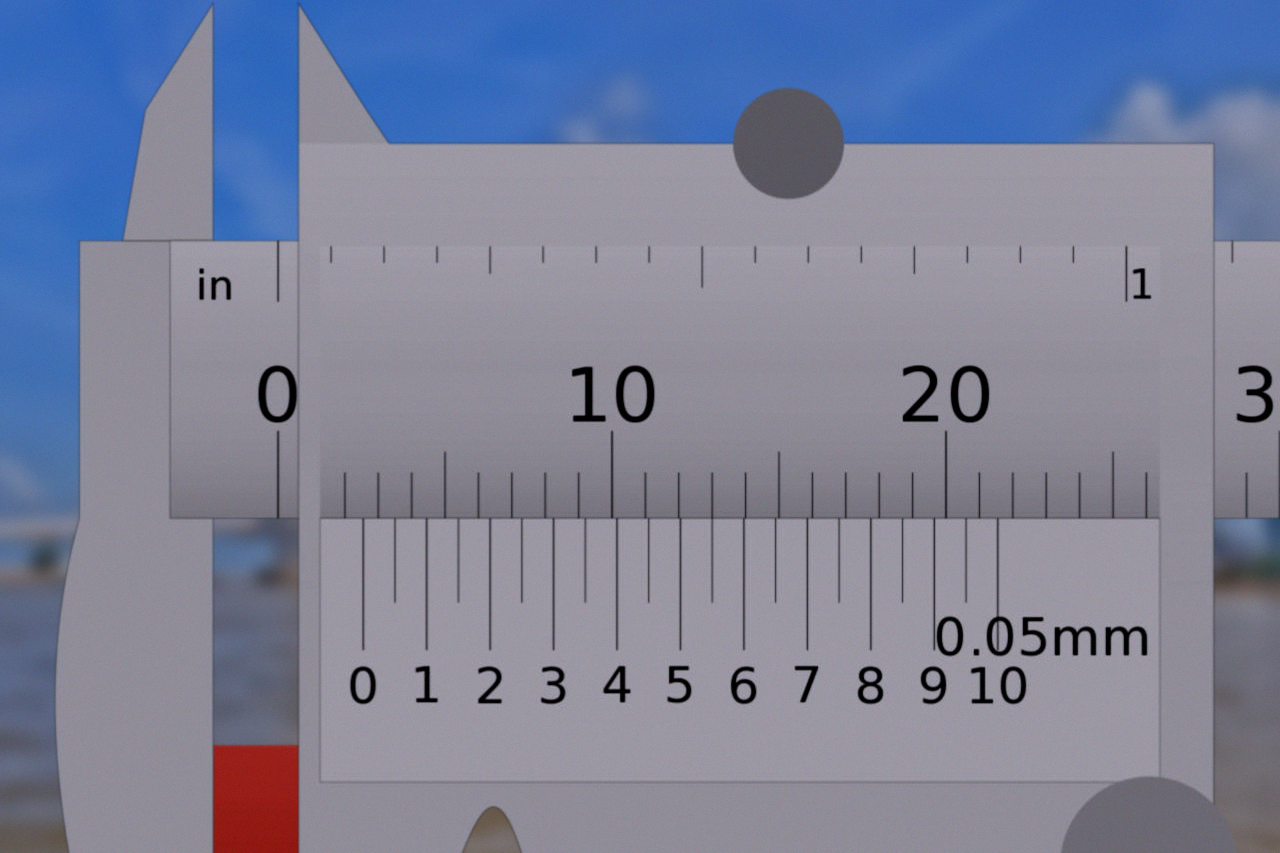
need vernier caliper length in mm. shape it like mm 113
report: mm 2.55
